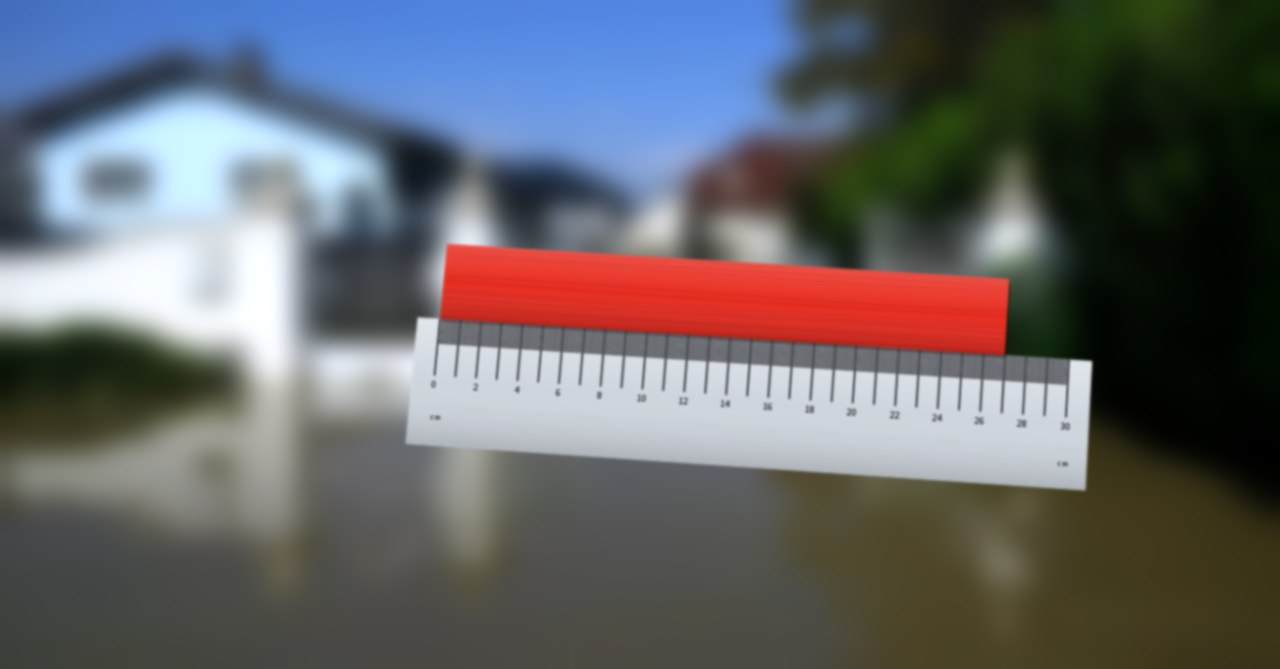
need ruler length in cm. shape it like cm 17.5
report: cm 27
